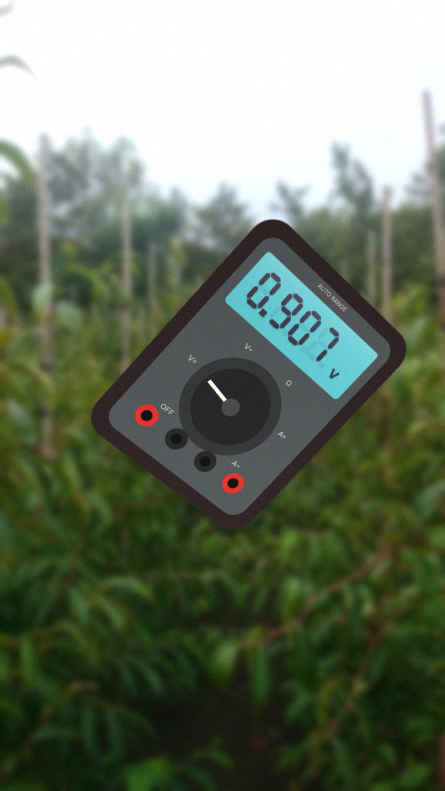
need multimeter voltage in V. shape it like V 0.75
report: V 0.907
